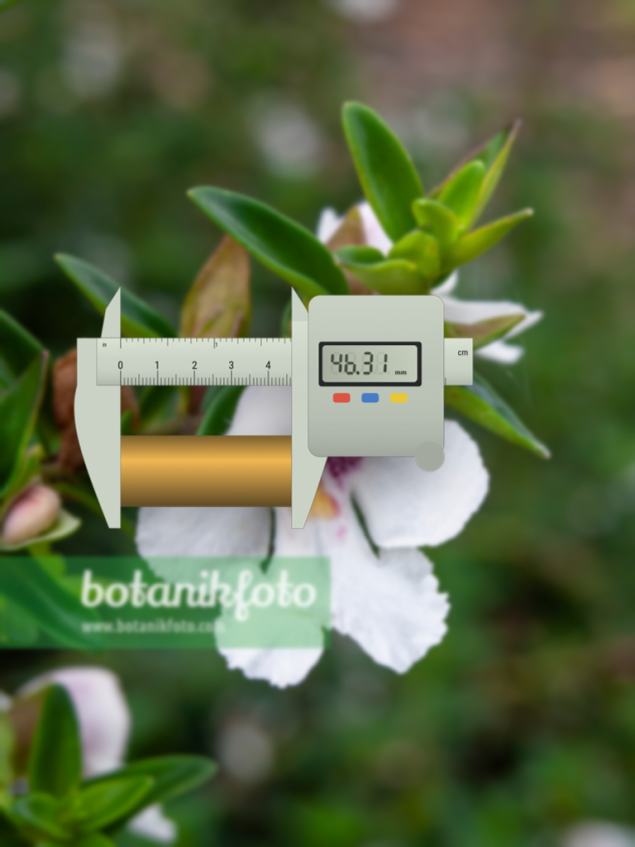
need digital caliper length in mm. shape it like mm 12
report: mm 46.31
